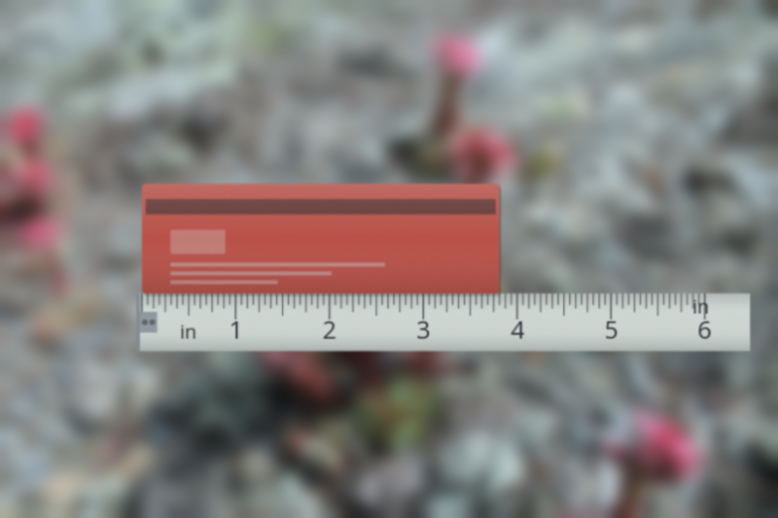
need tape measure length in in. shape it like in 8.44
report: in 3.8125
